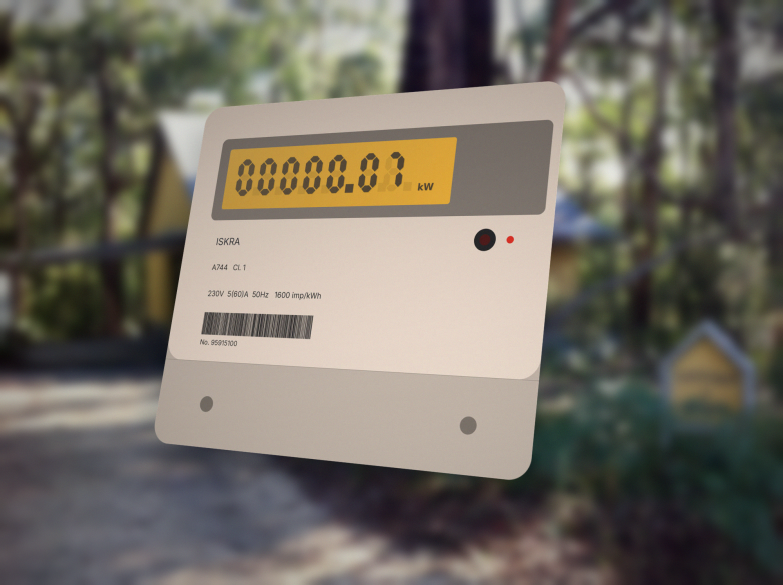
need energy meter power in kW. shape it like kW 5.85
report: kW 0.07
